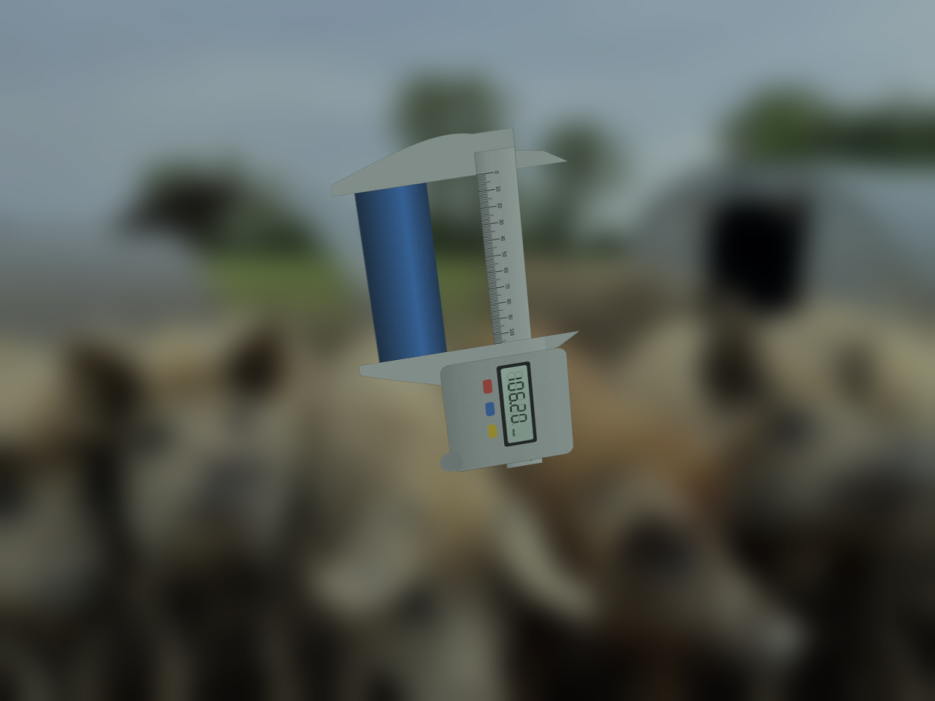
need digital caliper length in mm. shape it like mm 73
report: mm 106.20
